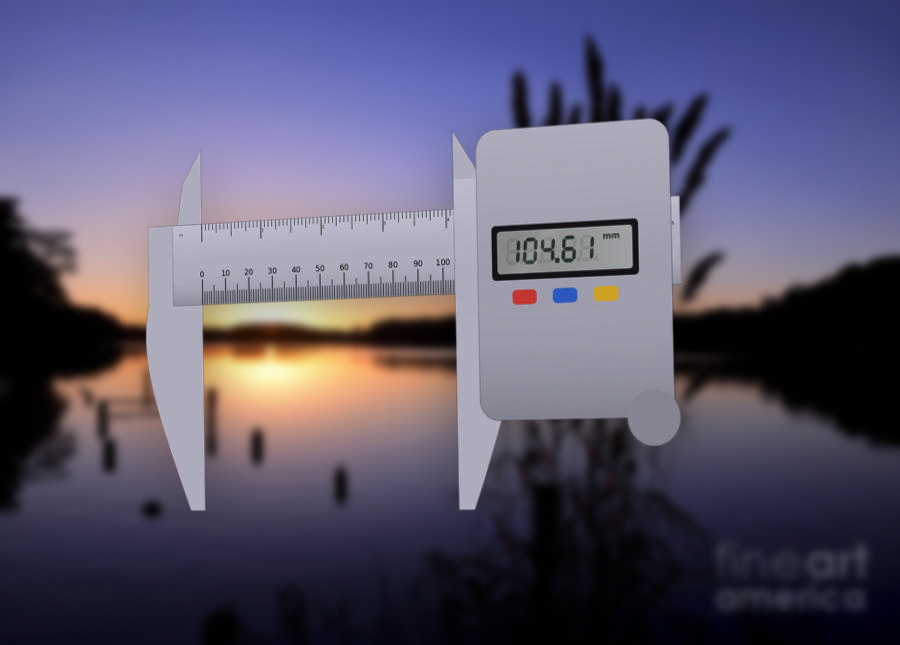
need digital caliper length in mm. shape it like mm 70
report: mm 104.61
